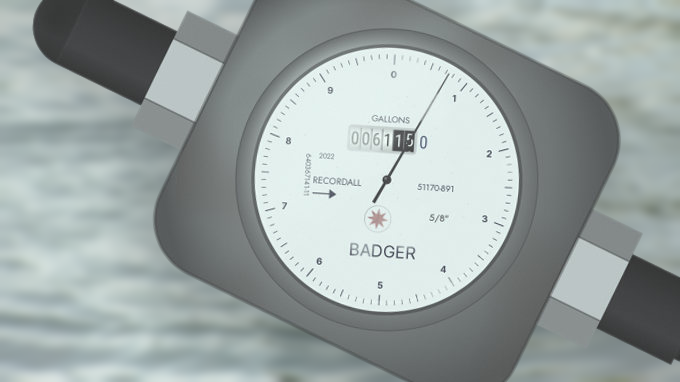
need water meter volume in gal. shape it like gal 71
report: gal 61150.7
